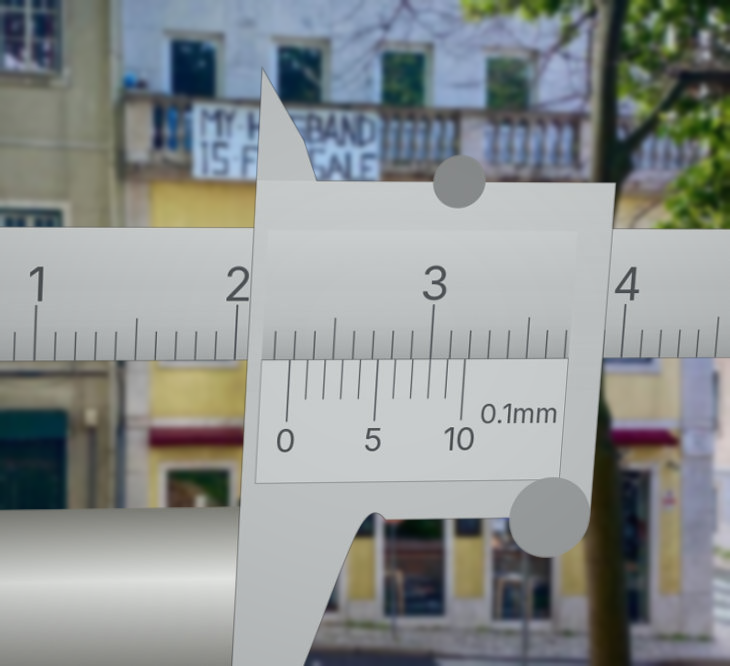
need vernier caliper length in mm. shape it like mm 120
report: mm 22.8
